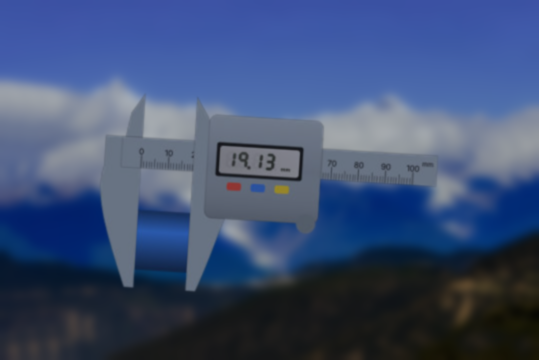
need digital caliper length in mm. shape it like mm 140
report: mm 19.13
